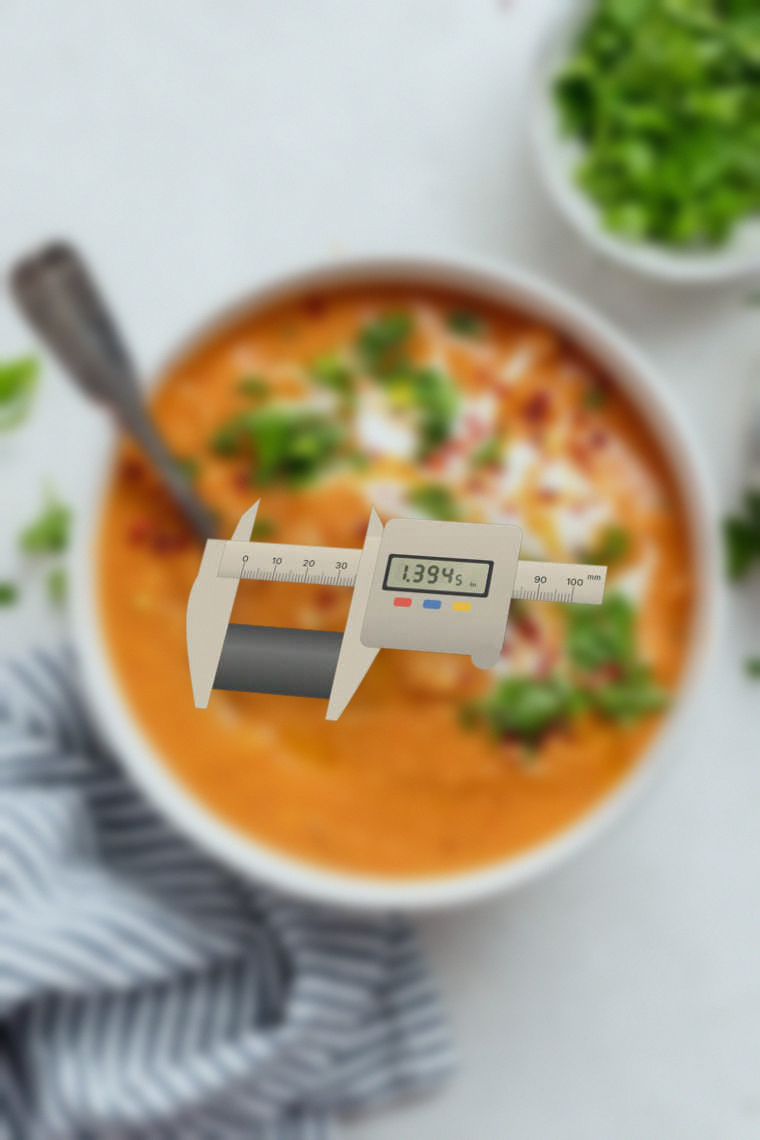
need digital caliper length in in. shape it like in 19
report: in 1.3945
